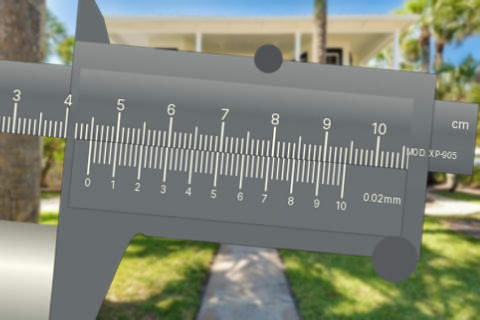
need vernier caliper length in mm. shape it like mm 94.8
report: mm 45.0
